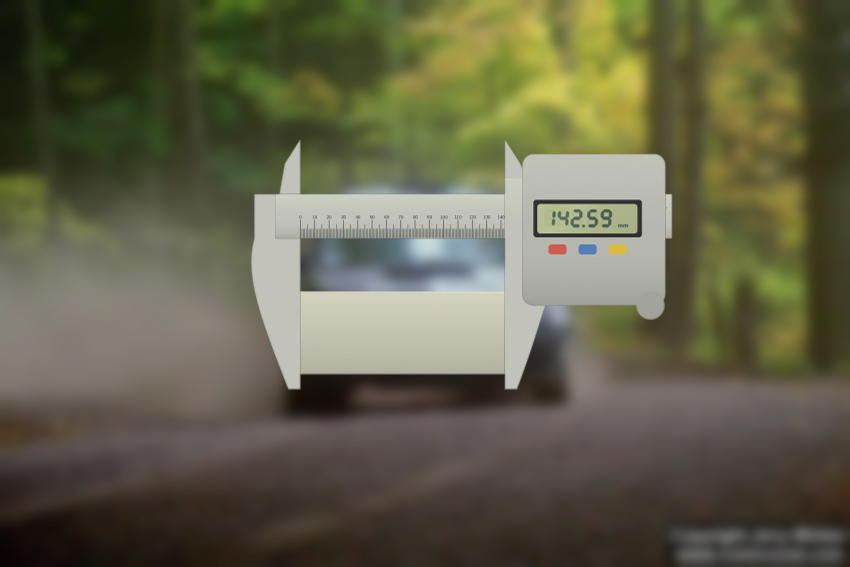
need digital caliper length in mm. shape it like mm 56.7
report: mm 142.59
